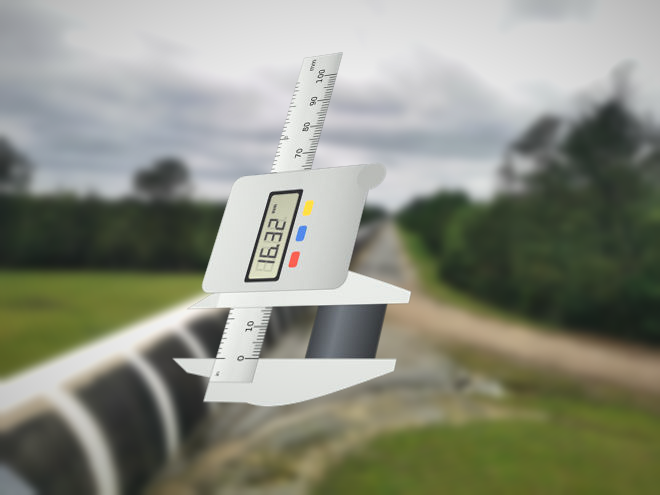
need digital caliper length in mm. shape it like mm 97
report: mm 16.32
